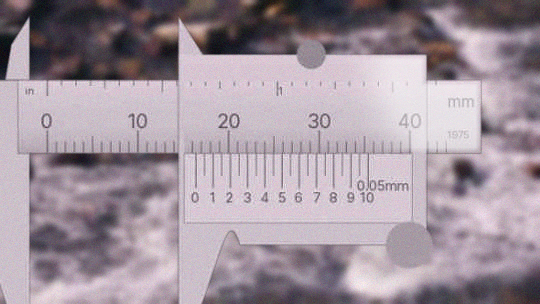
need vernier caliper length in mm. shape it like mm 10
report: mm 16.4
